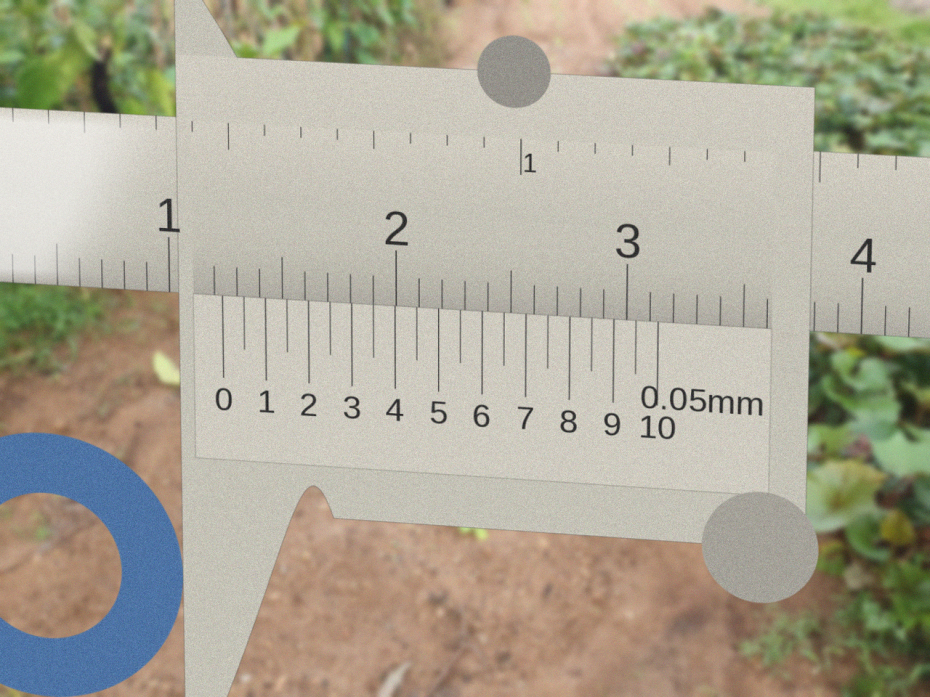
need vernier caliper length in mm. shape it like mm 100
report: mm 12.35
